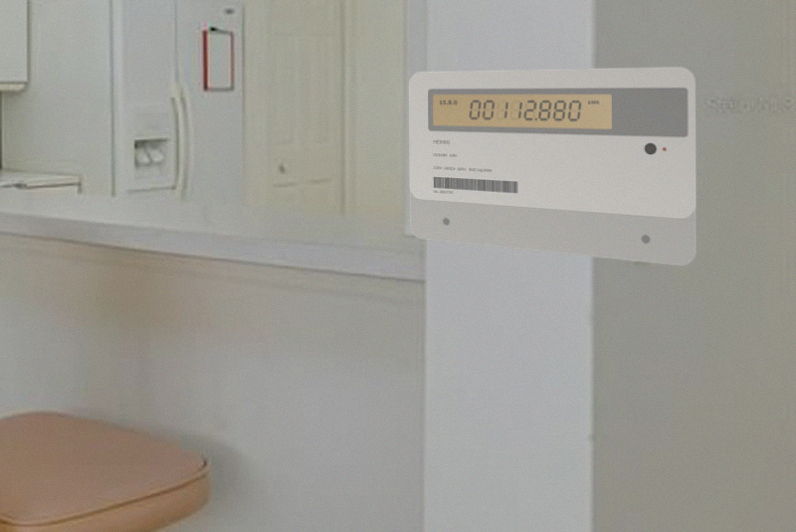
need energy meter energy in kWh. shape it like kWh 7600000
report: kWh 112.880
